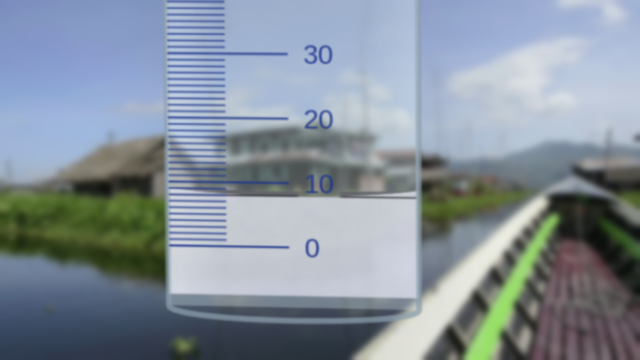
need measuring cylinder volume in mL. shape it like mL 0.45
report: mL 8
